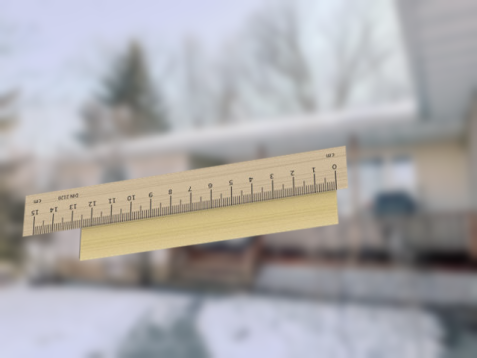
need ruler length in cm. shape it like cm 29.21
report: cm 12.5
